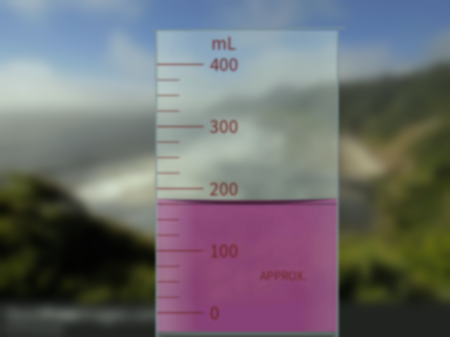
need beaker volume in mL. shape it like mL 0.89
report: mL 175
